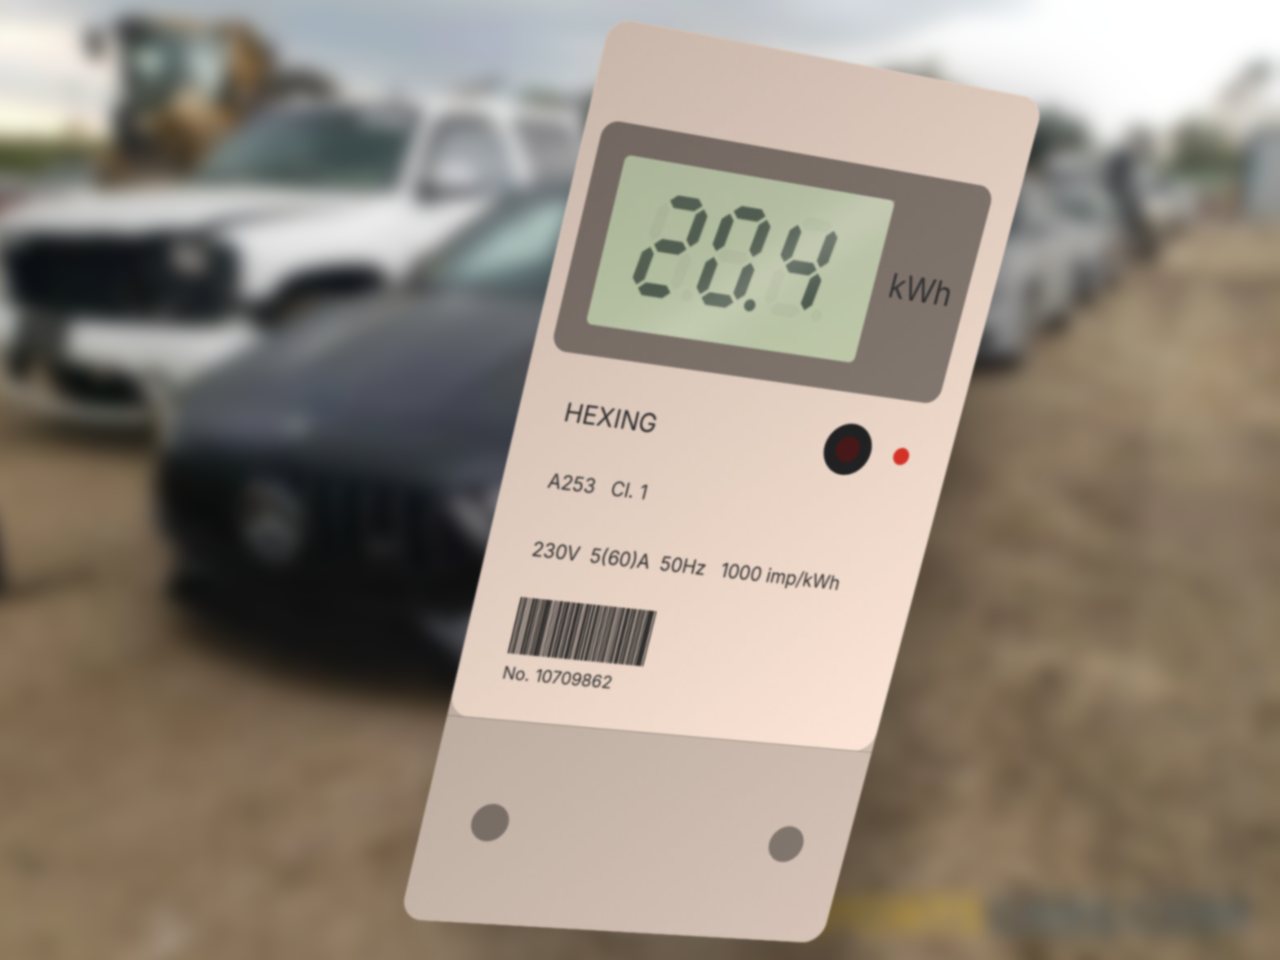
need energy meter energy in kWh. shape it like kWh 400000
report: kWh 20.4
